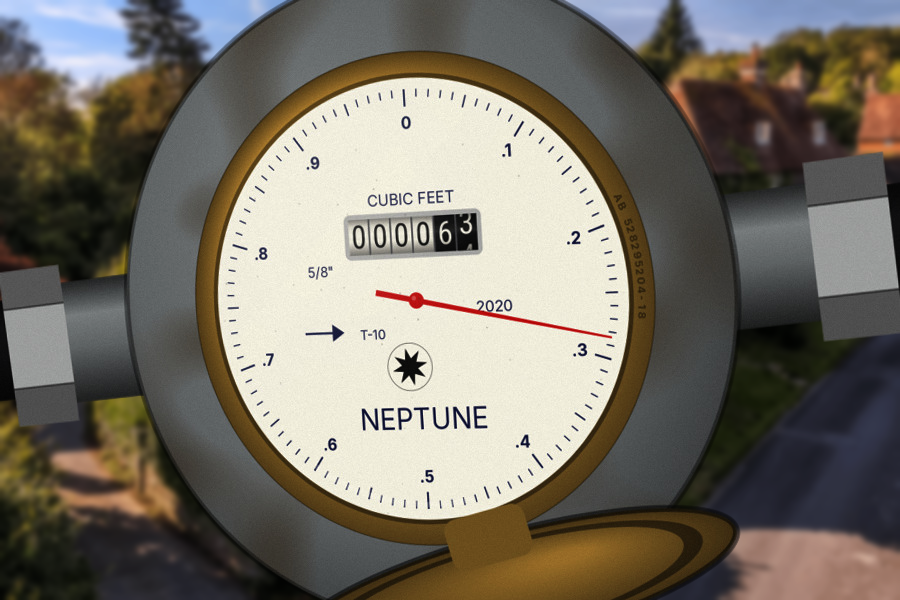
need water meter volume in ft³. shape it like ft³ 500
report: ft³ 63.28
